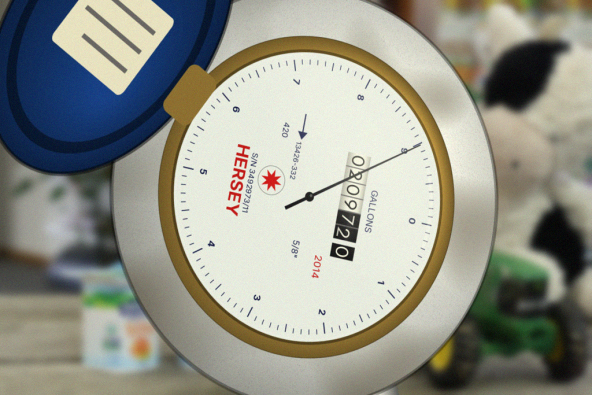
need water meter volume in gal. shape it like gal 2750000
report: gal 209719.0
